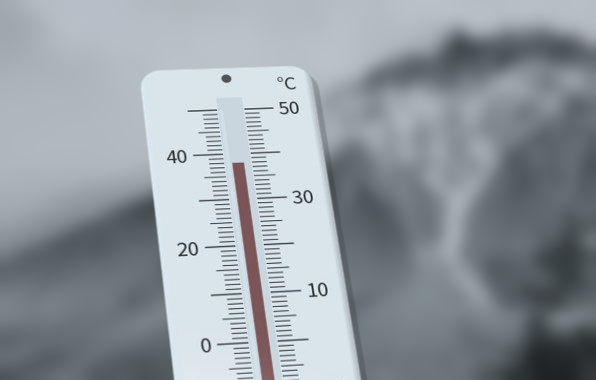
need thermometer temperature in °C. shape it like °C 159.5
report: °C 38
